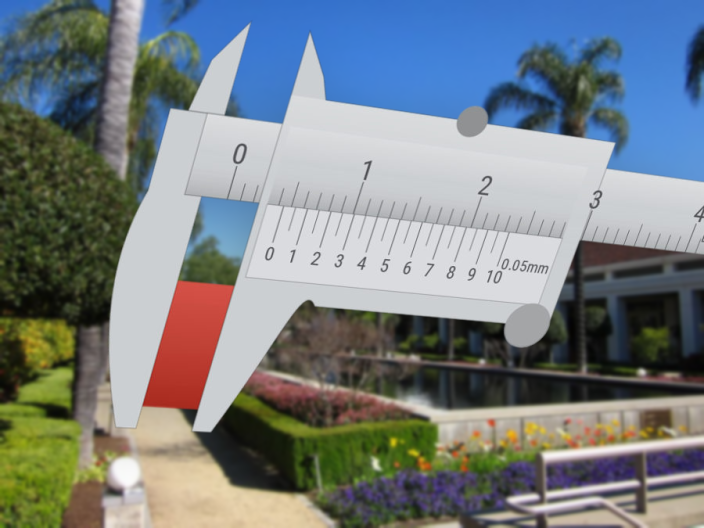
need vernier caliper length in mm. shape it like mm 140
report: mm 4.4
